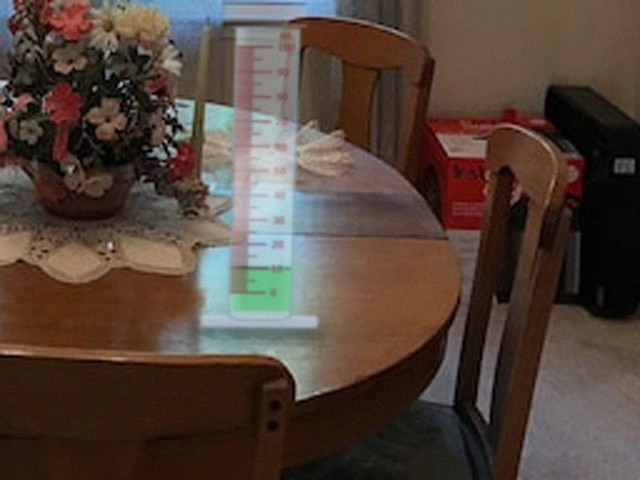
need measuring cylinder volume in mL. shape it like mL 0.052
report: mL 10
